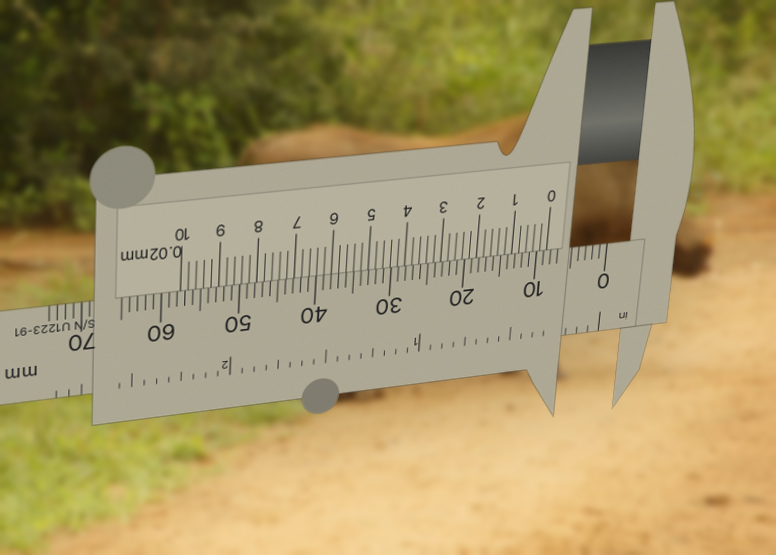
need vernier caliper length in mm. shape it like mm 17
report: mm 8.6
